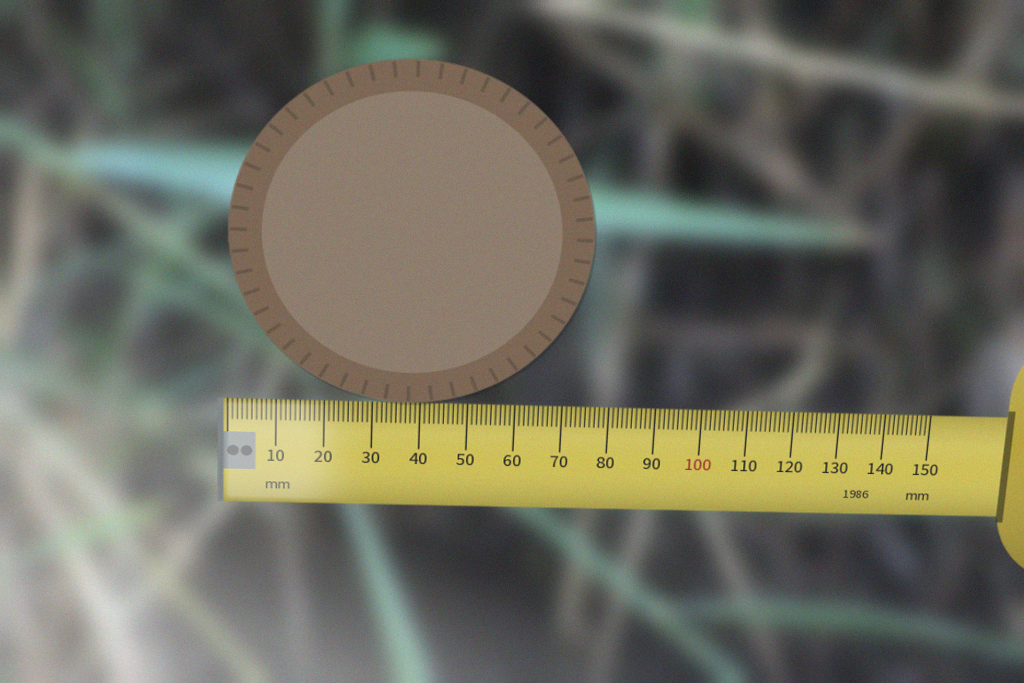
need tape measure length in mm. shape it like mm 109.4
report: mm 75
